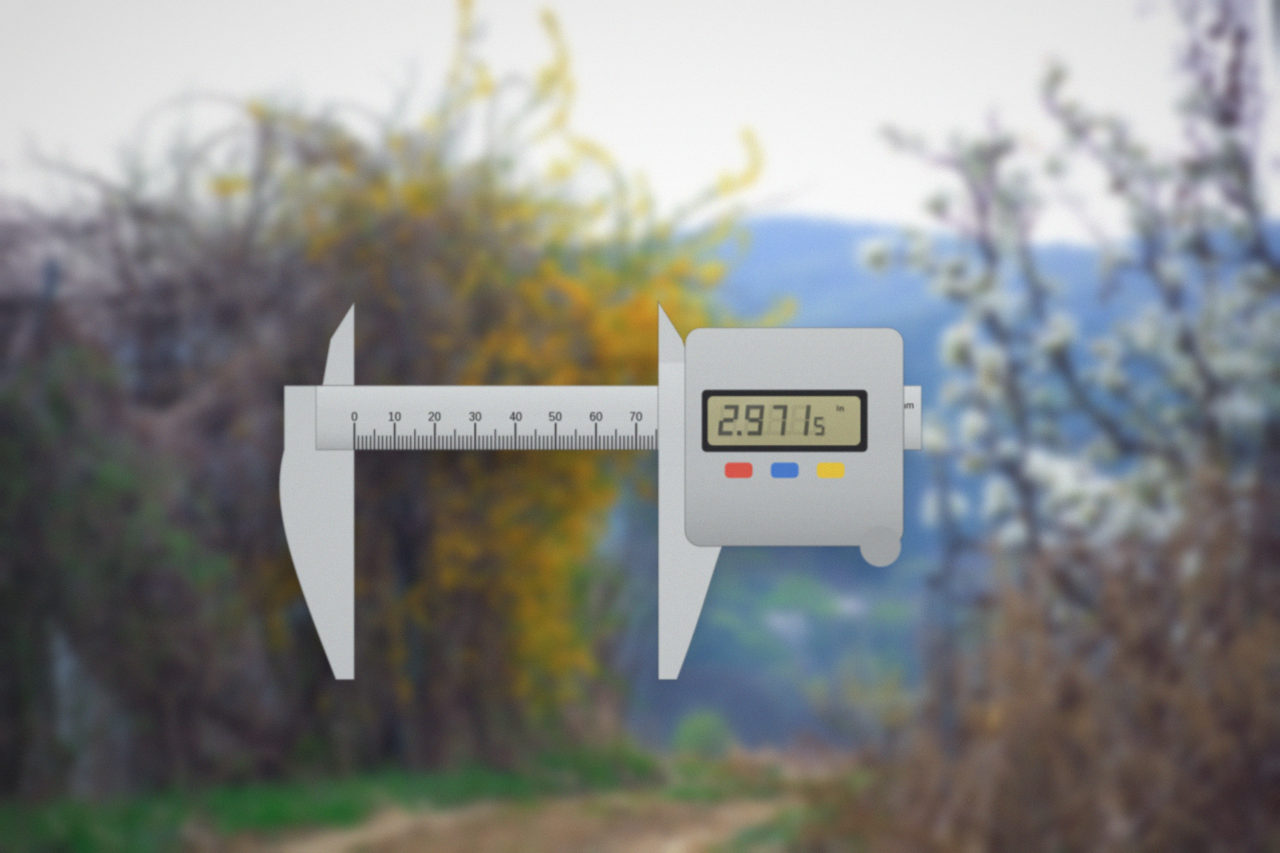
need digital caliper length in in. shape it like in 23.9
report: in 2.9715
